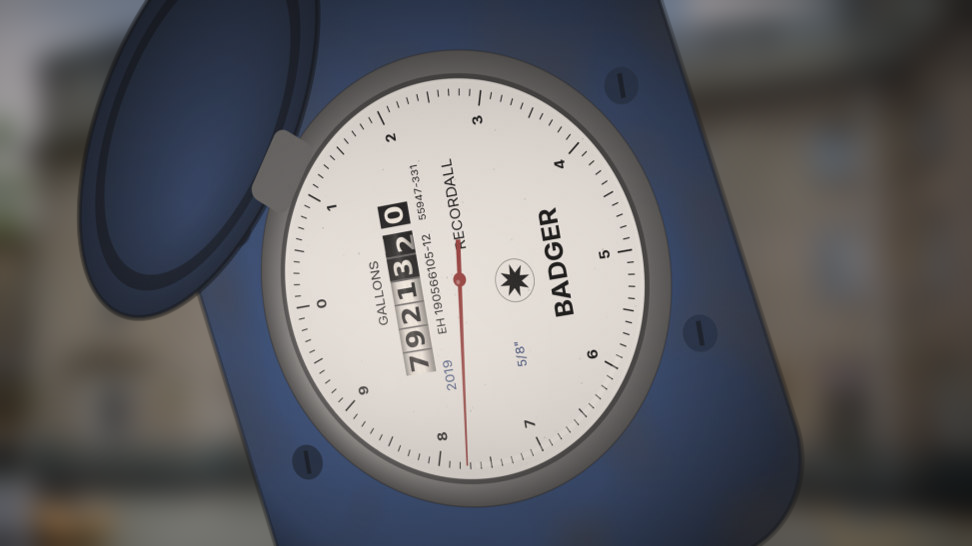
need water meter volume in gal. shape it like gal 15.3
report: gal 7921317.7
